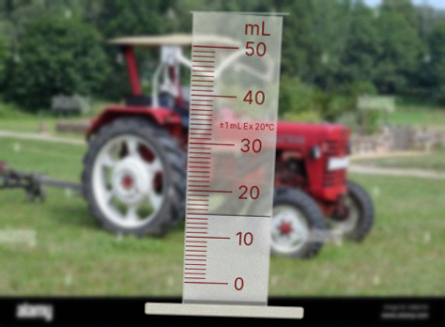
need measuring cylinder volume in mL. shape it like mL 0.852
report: mL 15
